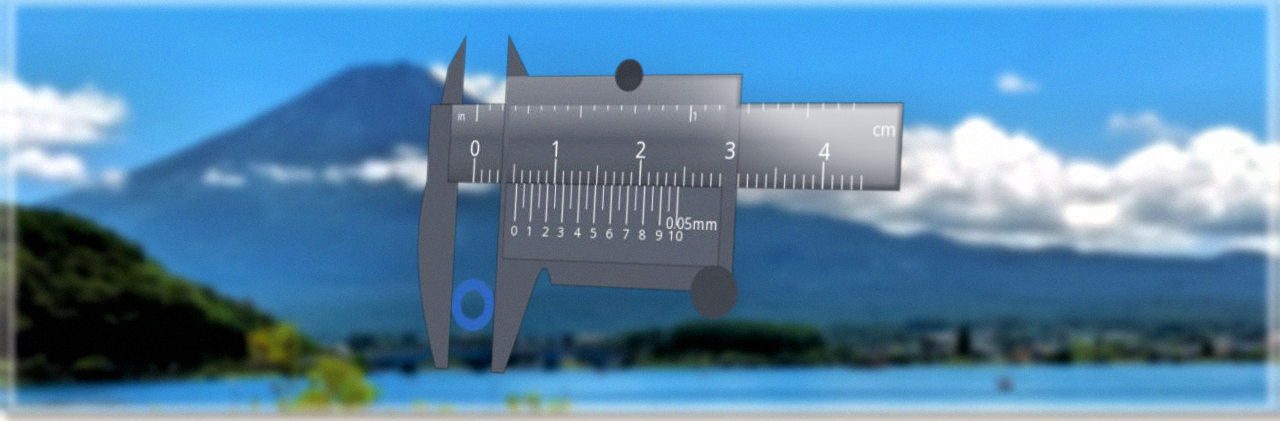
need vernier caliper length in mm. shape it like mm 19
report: mm 5.4
